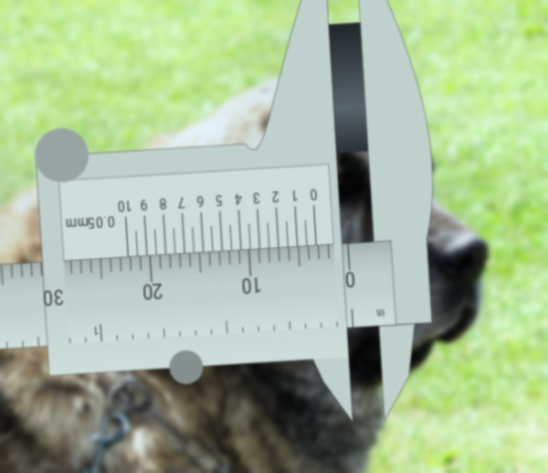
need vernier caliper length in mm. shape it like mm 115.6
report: mm 3.2
